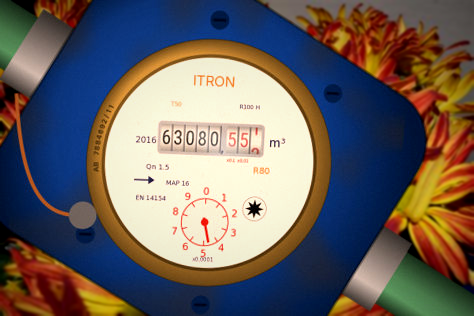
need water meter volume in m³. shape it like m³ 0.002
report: m³ 63080.5514
